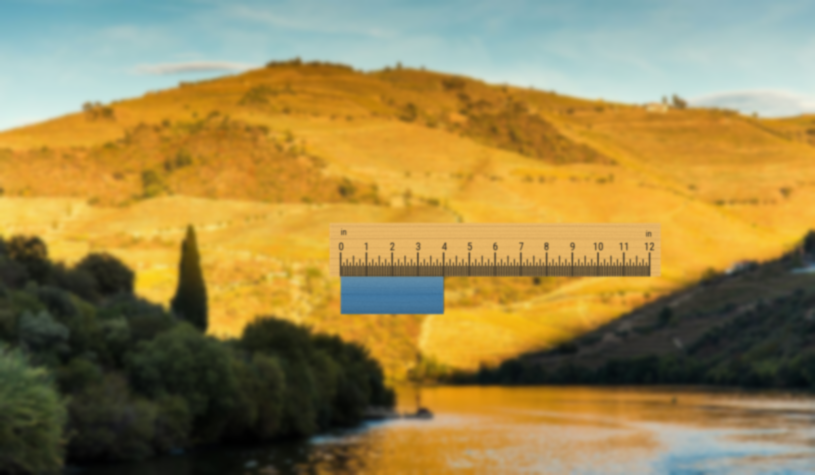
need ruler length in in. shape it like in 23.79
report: in 4
